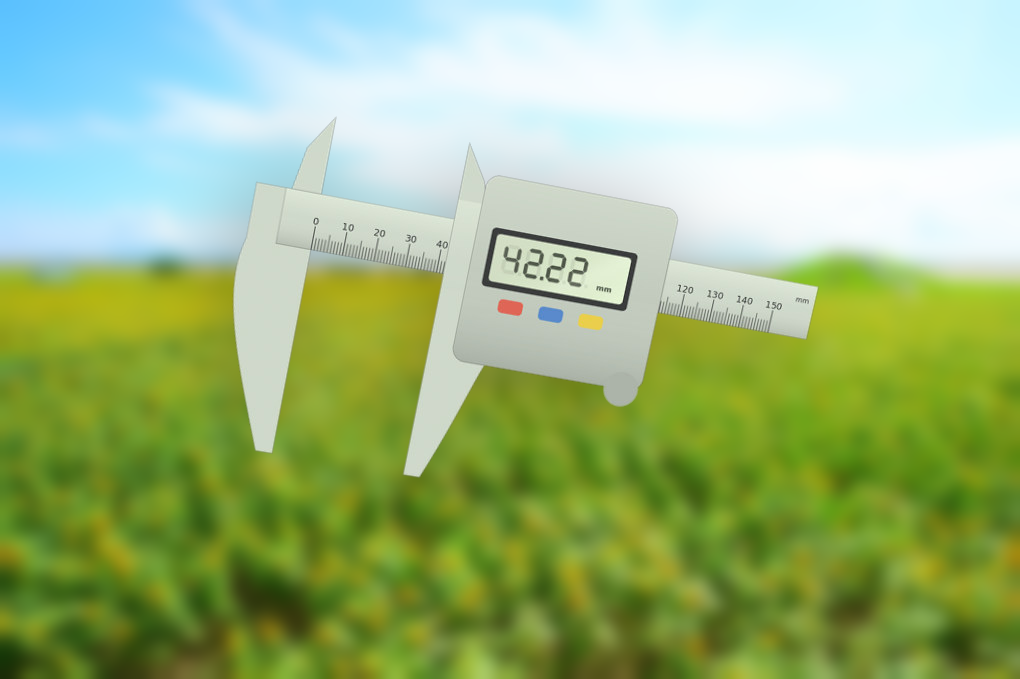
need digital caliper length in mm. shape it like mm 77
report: mm 42.22
